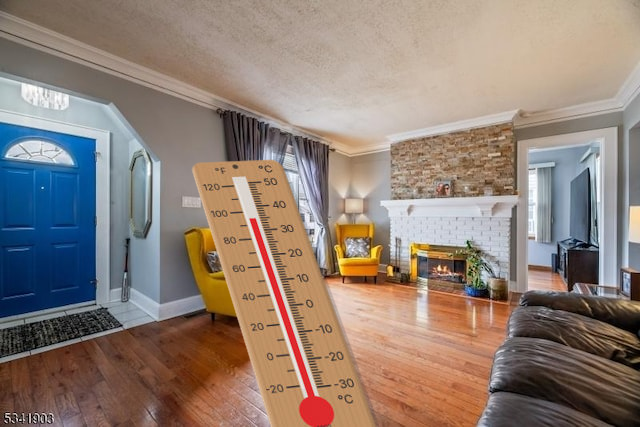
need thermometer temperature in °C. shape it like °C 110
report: °C 35
